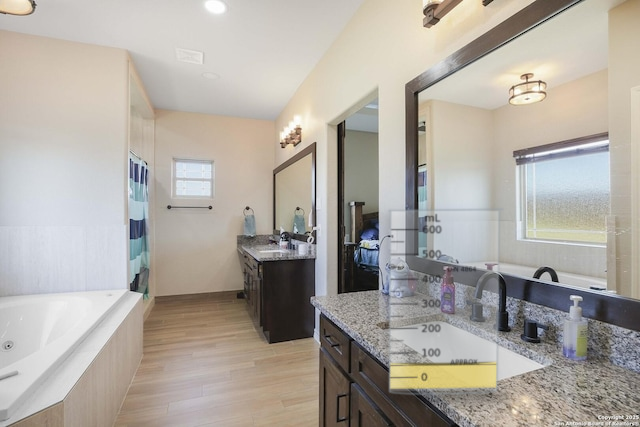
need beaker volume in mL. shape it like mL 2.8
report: mL 50
